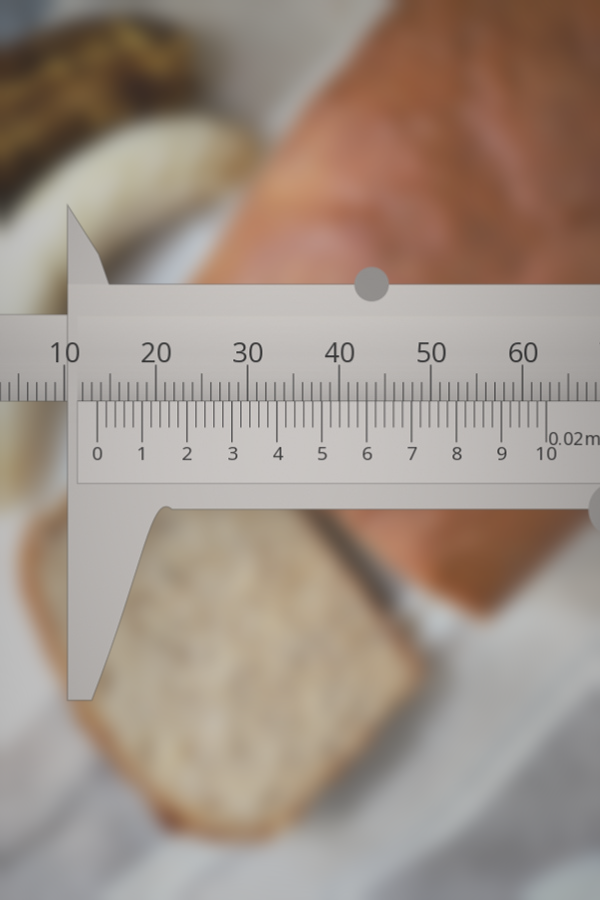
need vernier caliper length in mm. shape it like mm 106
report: mm 13.6
